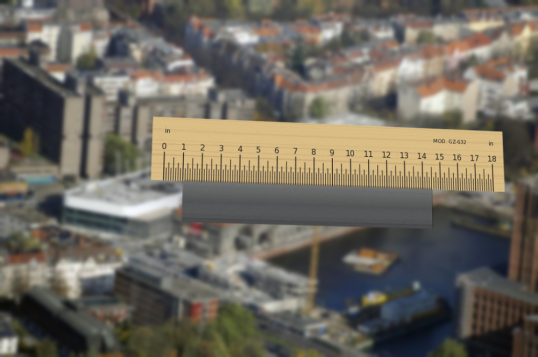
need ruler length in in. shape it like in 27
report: in 13.5
